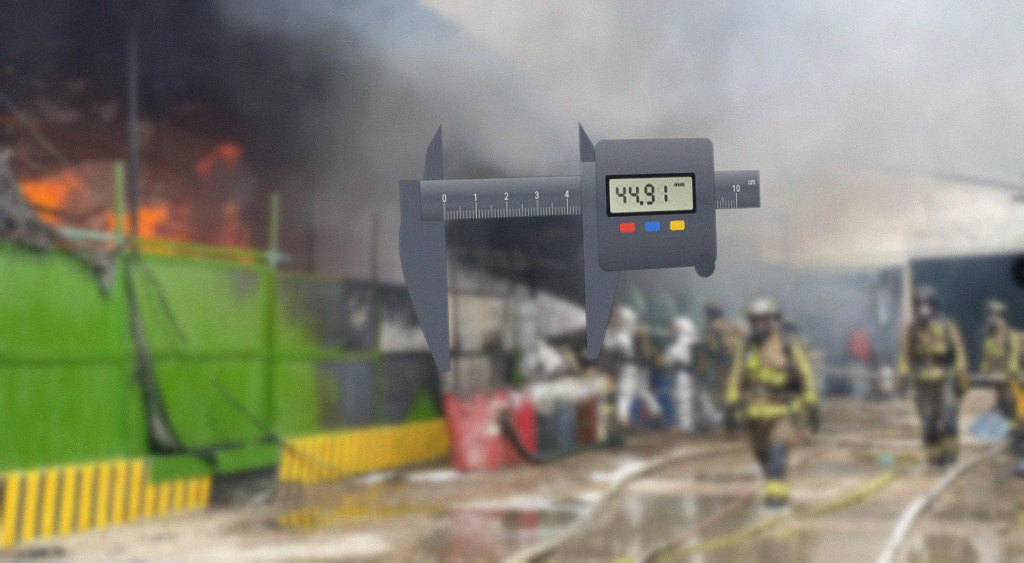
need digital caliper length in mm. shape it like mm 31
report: mm 44.91
